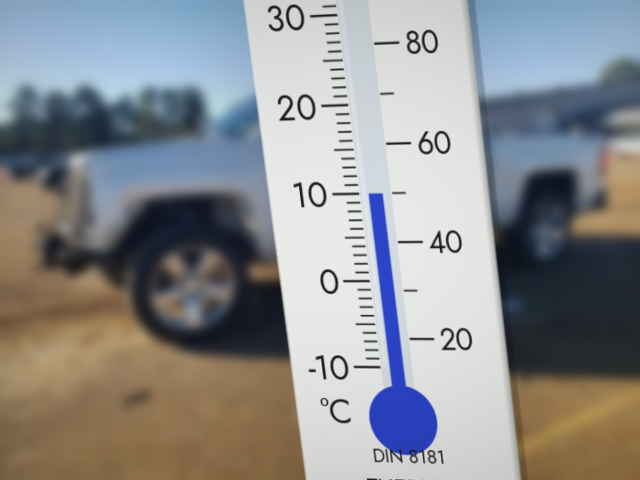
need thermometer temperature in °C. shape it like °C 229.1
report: °C 10
